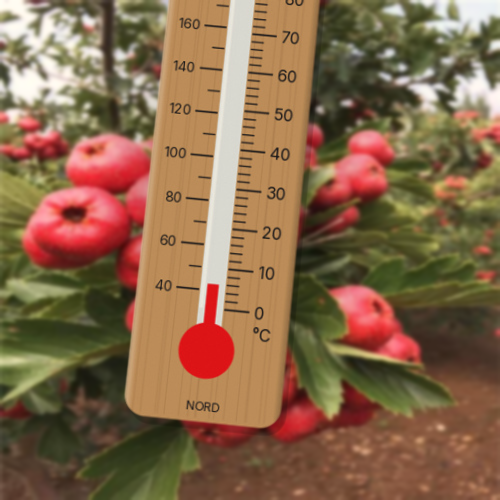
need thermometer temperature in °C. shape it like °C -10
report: °C 6
